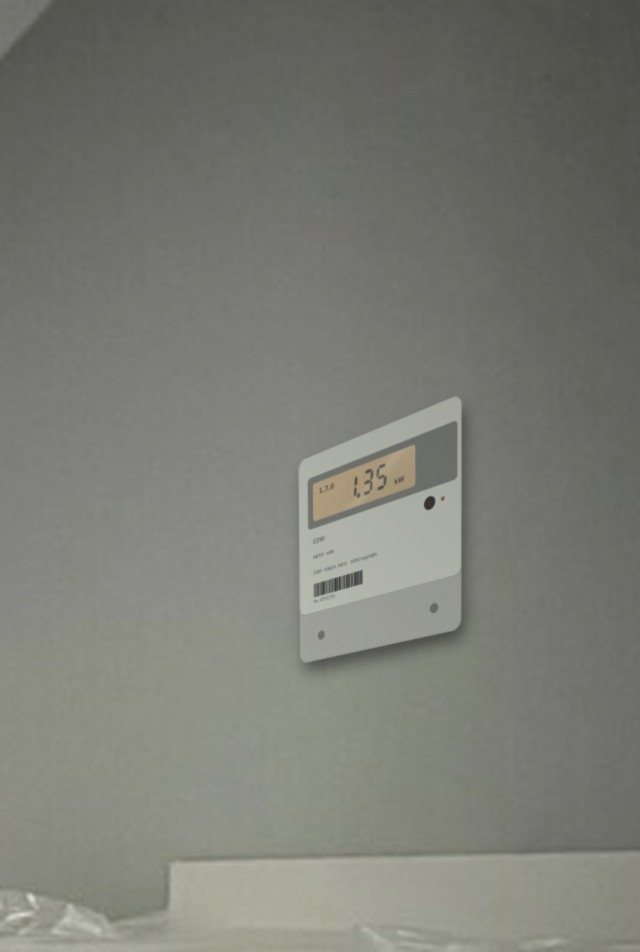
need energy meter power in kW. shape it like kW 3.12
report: kW 1.35
